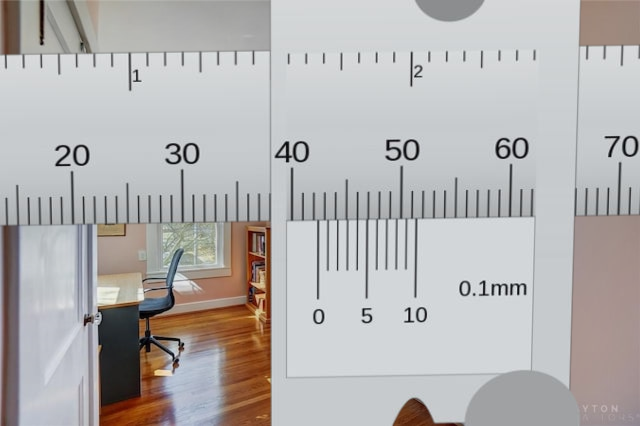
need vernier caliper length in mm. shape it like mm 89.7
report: mm 42.4
